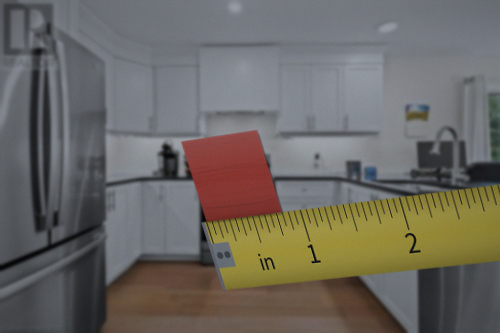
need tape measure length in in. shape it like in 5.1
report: in 0.8125
